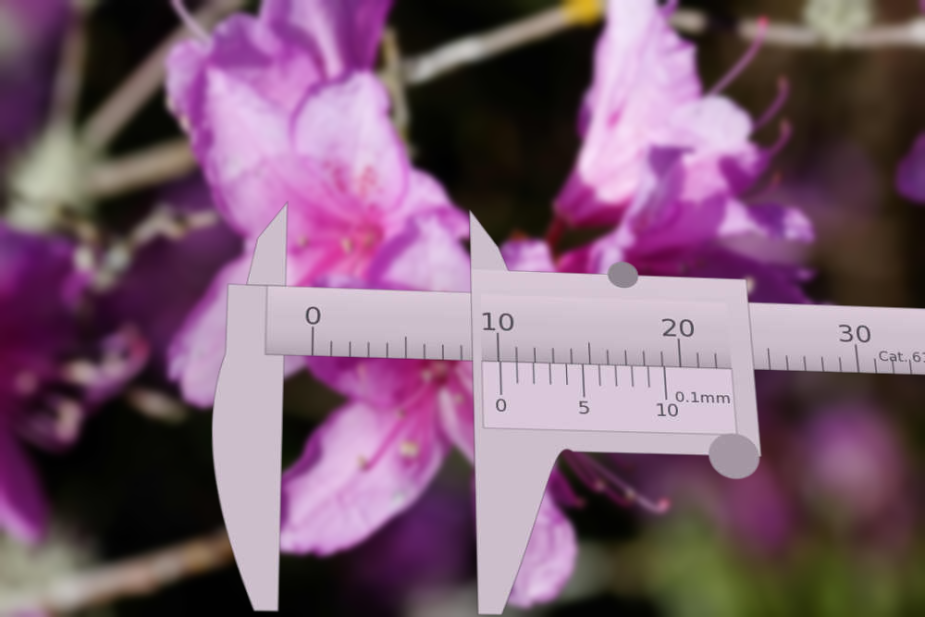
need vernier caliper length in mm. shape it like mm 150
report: mm 10.1
